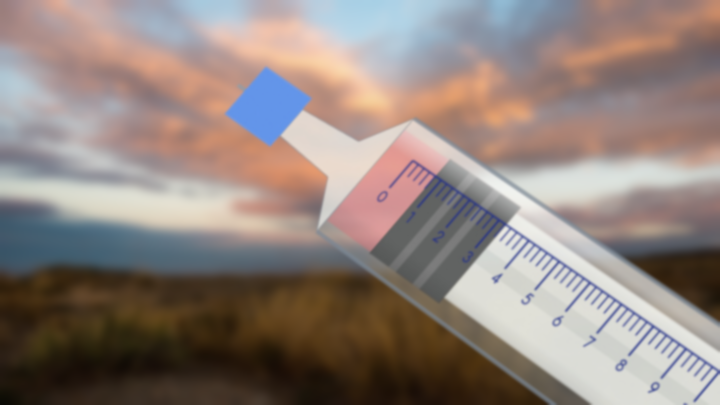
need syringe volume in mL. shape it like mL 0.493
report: mL 0.8
